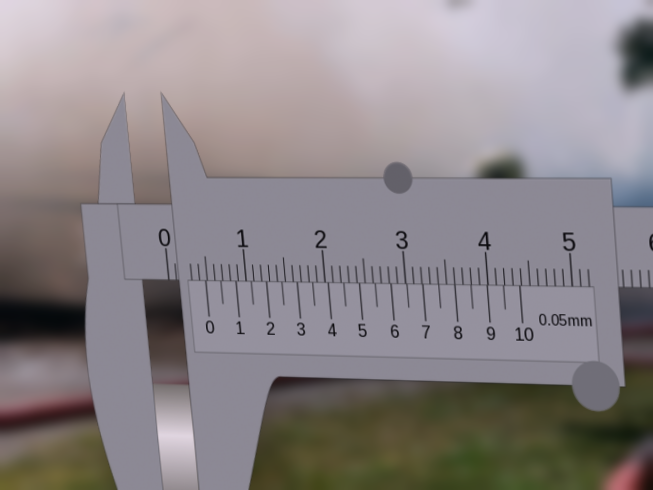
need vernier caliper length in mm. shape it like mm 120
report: mm 4.8
